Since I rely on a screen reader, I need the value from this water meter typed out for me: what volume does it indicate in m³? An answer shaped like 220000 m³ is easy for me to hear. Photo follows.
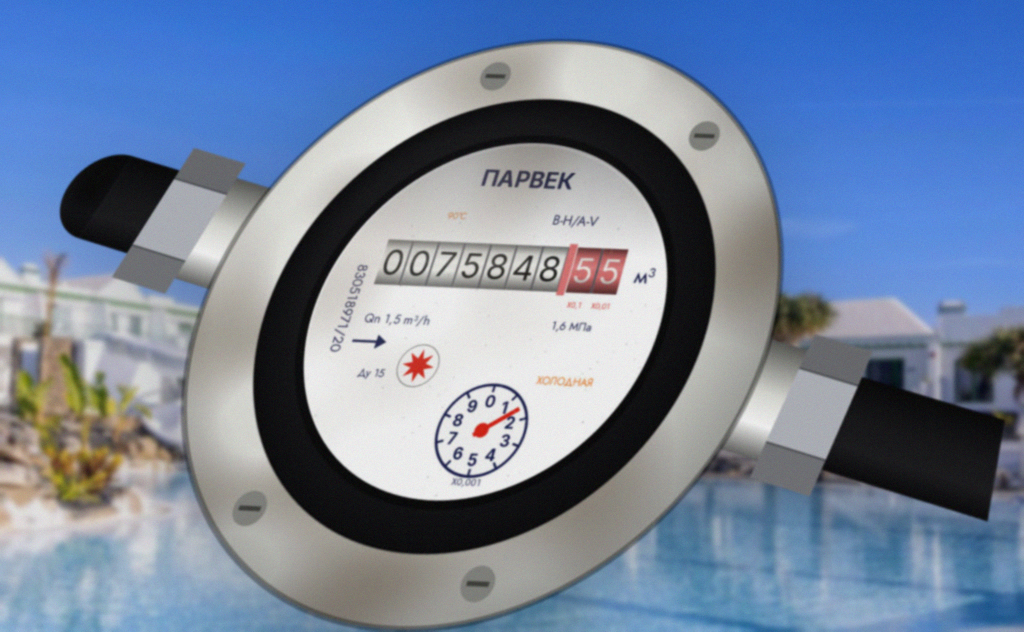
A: 75848.551 m³
